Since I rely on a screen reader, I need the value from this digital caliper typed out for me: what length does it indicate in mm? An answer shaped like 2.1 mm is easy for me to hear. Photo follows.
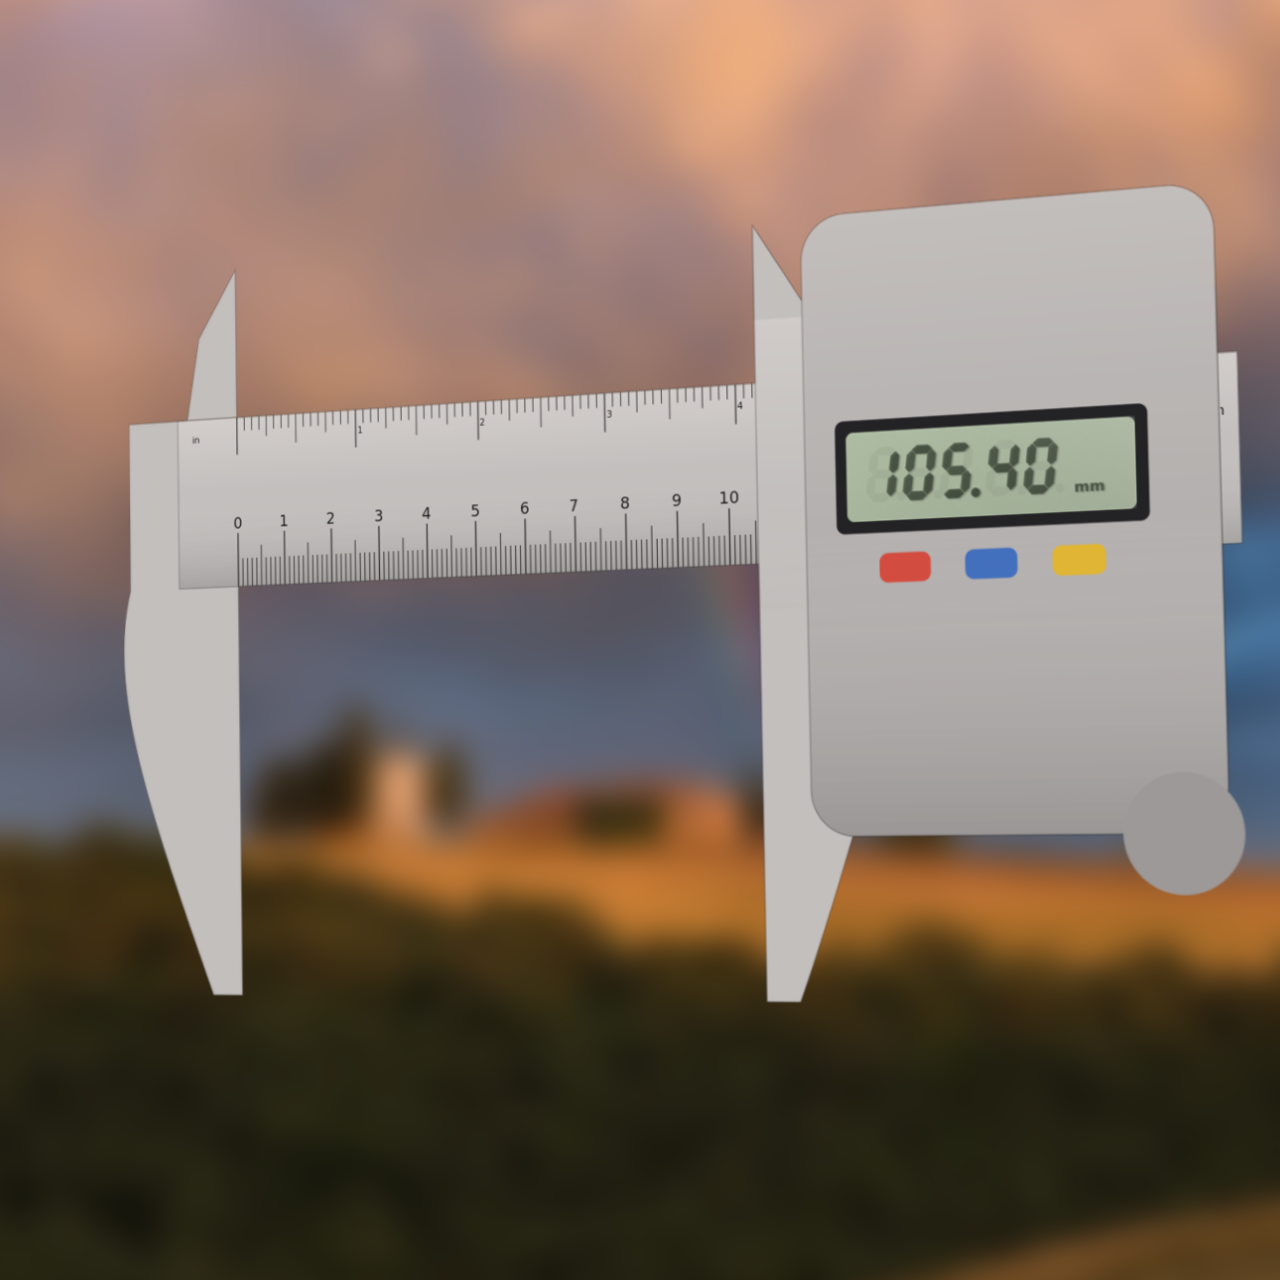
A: 105.40 mm
